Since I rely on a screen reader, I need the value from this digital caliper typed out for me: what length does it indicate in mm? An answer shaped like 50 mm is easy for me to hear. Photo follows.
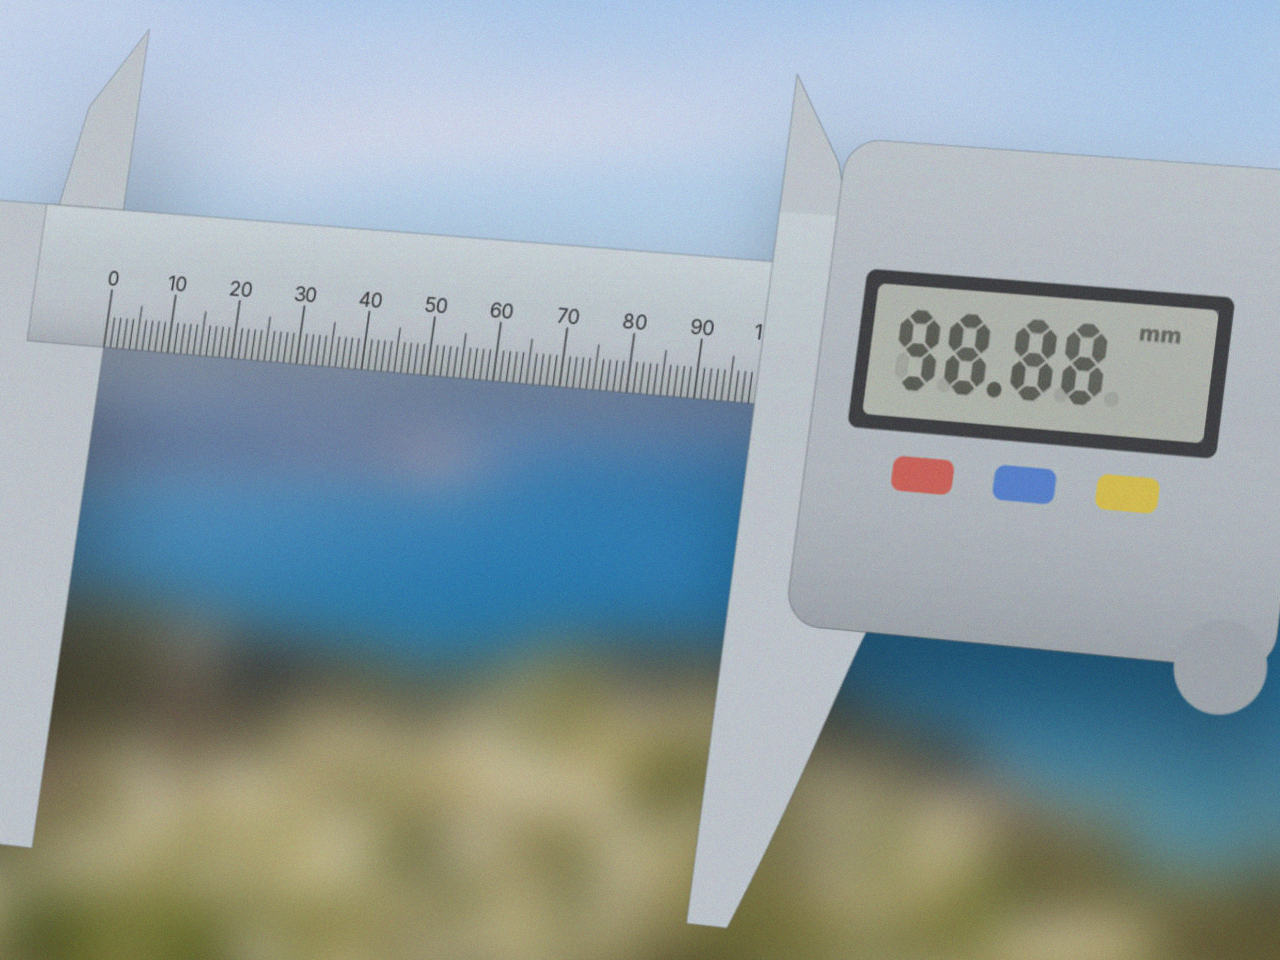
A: 98.88 mm
